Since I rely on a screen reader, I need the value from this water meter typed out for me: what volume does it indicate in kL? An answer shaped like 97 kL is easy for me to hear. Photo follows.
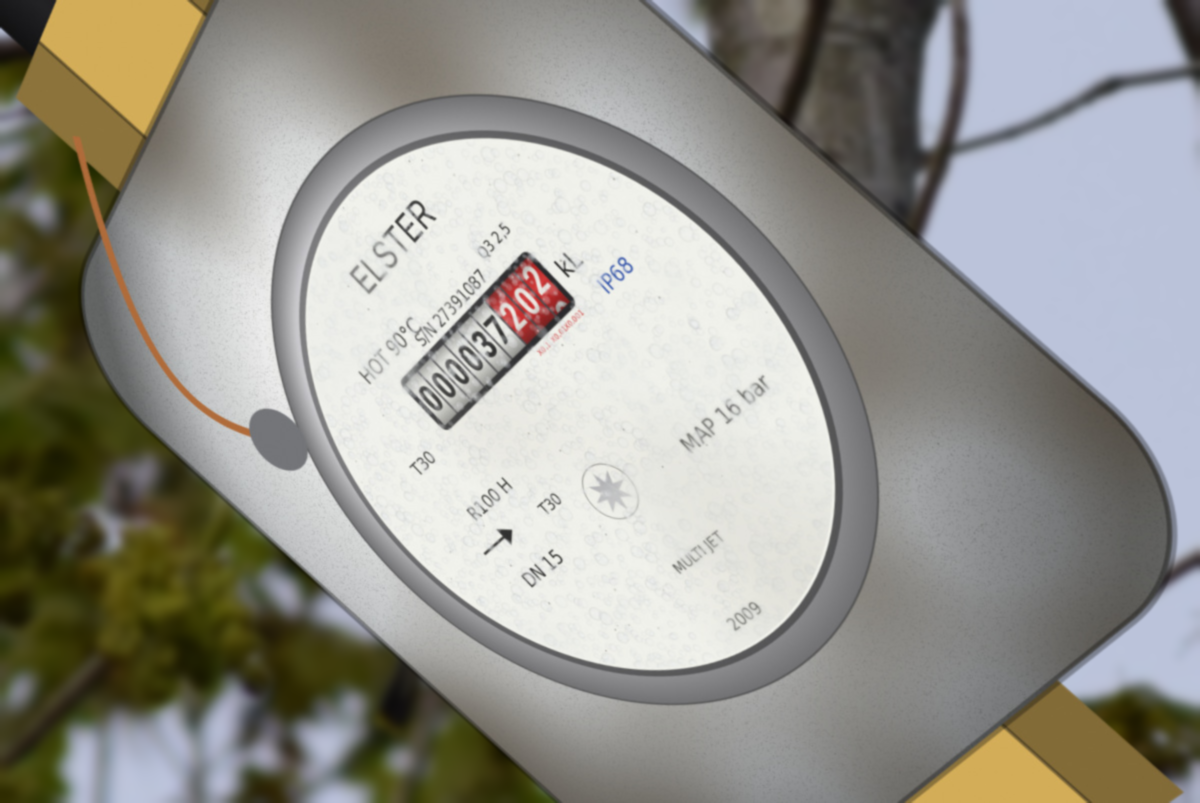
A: 37.202 kL
